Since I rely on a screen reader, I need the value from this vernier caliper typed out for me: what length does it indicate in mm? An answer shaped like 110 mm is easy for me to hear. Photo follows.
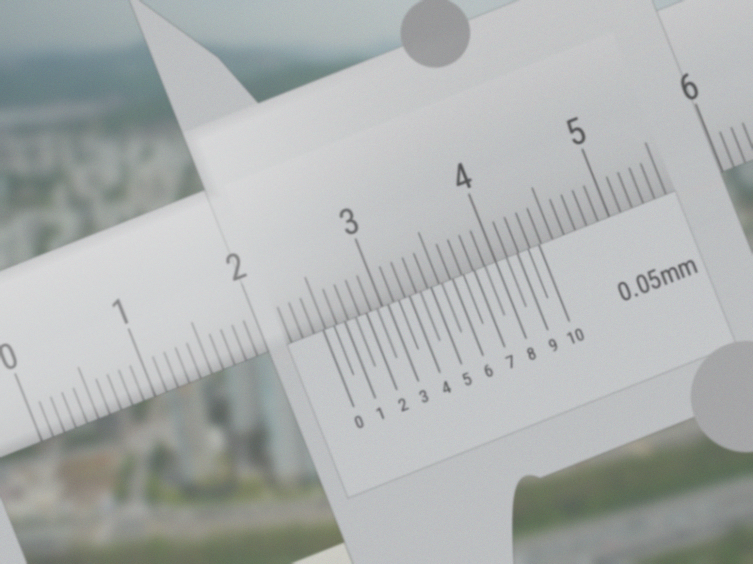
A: 24.8 mm
